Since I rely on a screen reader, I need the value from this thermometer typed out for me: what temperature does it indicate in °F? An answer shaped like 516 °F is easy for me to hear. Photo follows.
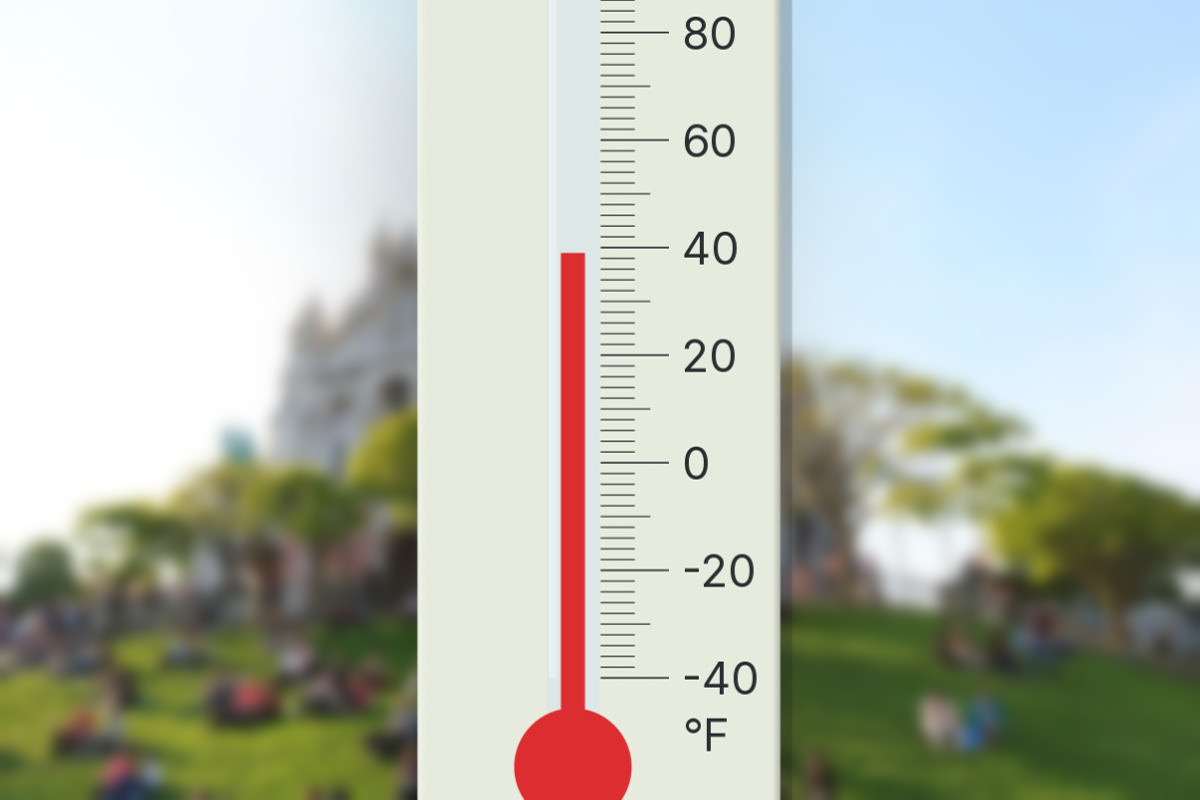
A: 39 °F
